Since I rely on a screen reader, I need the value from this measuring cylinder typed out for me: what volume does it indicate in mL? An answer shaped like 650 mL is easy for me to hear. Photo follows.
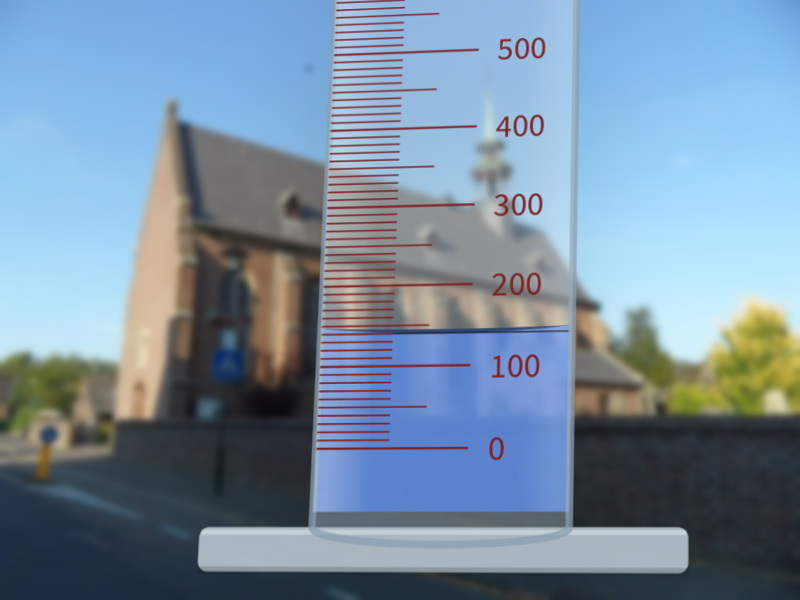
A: 140 mL
